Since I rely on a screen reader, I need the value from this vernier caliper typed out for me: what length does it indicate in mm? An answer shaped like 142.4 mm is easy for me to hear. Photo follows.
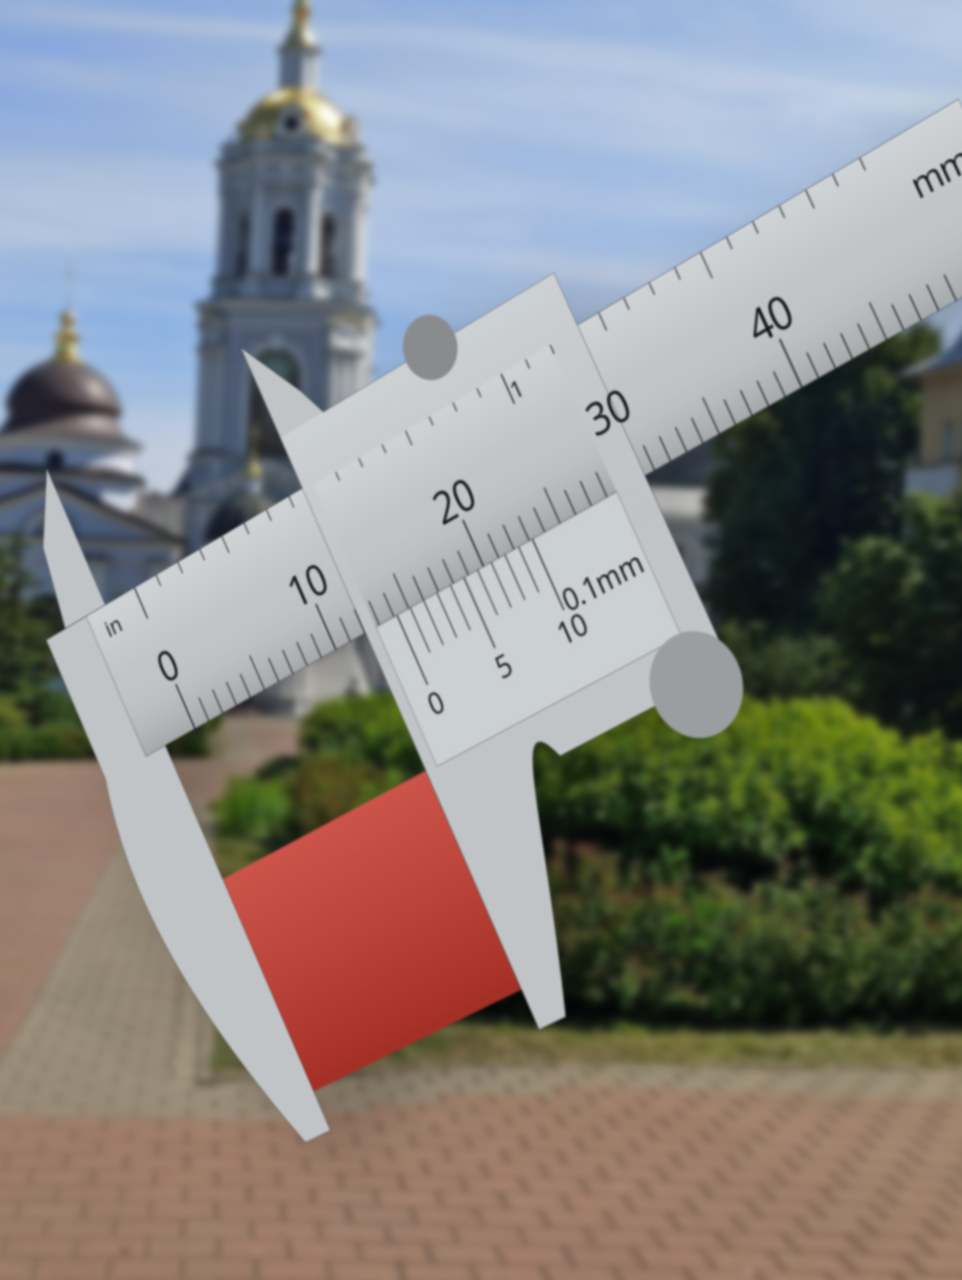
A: 14.2 mm
